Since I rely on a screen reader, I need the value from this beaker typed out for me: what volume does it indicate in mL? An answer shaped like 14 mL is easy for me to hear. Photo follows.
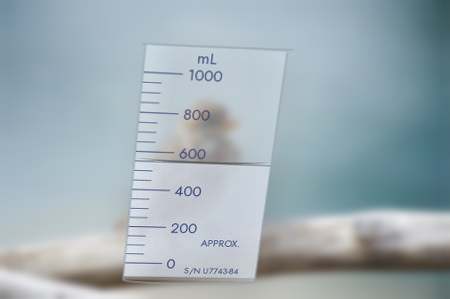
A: 550 mL
